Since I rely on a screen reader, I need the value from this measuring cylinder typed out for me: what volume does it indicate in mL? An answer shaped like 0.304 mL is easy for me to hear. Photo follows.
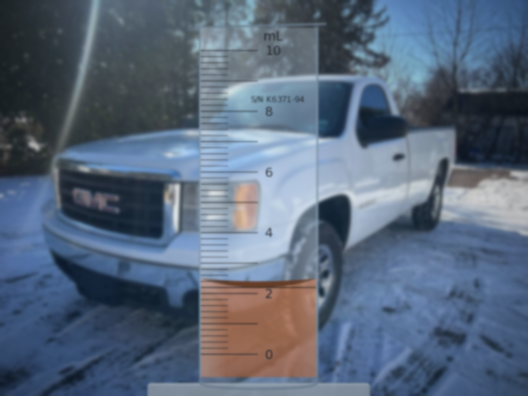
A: 2.2 mL
